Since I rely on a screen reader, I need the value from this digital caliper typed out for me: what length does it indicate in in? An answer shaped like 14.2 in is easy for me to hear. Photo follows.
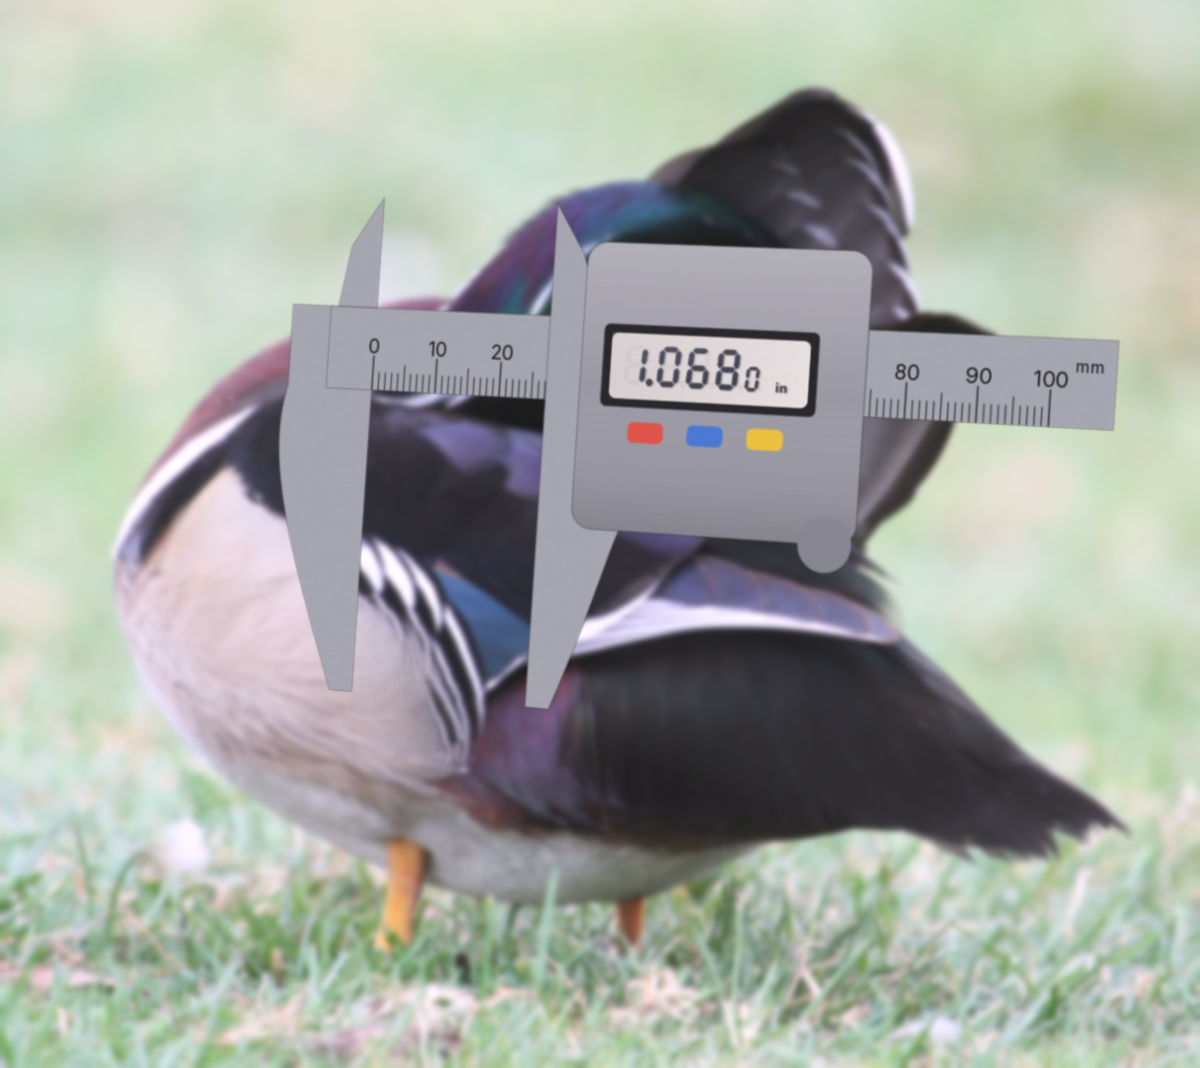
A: 1.0680 in
